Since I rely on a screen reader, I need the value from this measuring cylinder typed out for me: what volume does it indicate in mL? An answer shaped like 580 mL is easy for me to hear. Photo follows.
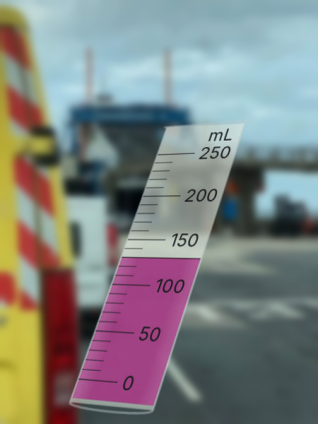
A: 130 mL
